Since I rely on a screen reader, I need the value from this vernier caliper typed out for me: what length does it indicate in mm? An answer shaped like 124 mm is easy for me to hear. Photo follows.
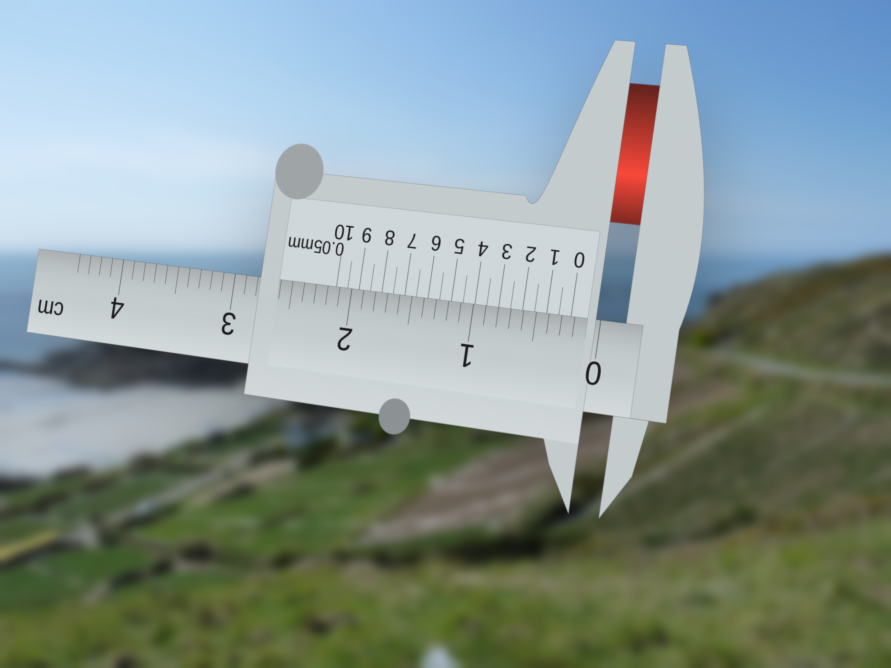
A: 2.3 mm
